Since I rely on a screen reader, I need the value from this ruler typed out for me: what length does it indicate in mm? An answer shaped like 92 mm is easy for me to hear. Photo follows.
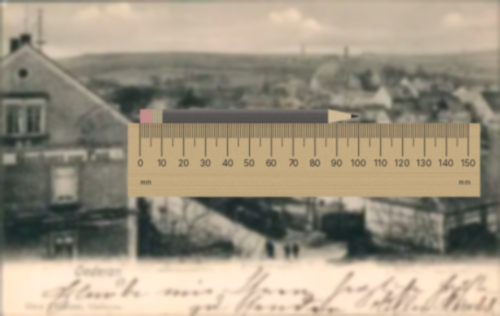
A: 100 mm
